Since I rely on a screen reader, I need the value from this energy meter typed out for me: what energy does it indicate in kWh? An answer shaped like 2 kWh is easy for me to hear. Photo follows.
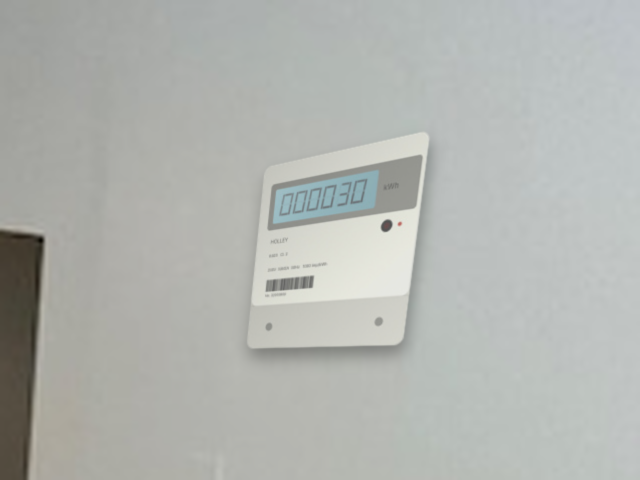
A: 30 kWh
